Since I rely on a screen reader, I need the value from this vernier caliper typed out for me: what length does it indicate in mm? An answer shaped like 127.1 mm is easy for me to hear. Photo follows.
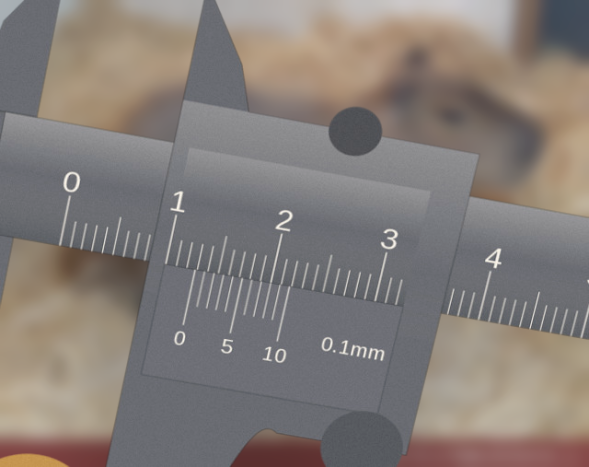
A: 12.8 mm
